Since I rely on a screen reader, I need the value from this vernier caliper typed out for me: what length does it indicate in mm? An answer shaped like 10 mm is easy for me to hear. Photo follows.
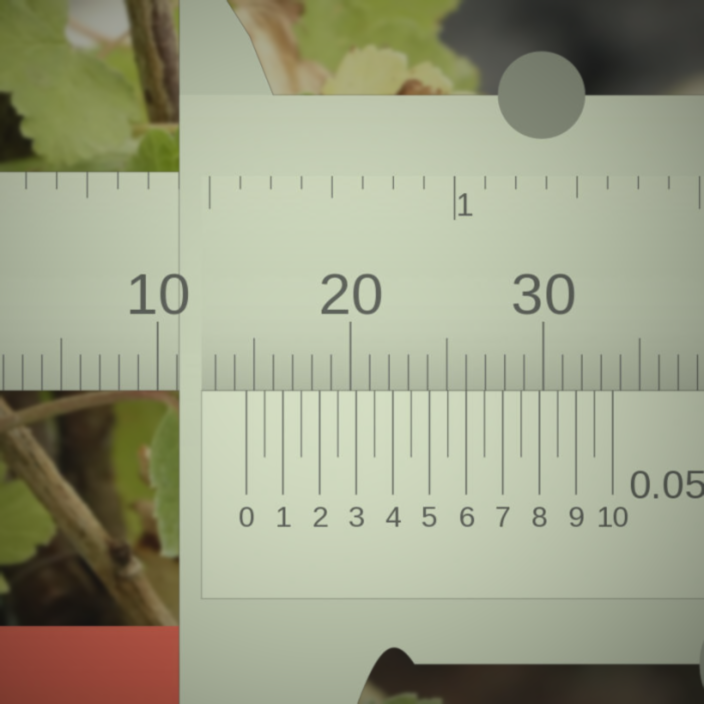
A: 14.6 mm
